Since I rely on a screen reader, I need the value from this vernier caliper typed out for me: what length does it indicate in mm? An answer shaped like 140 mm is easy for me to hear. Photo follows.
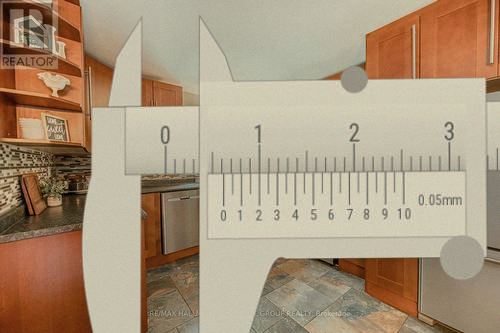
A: 6.2 mm
